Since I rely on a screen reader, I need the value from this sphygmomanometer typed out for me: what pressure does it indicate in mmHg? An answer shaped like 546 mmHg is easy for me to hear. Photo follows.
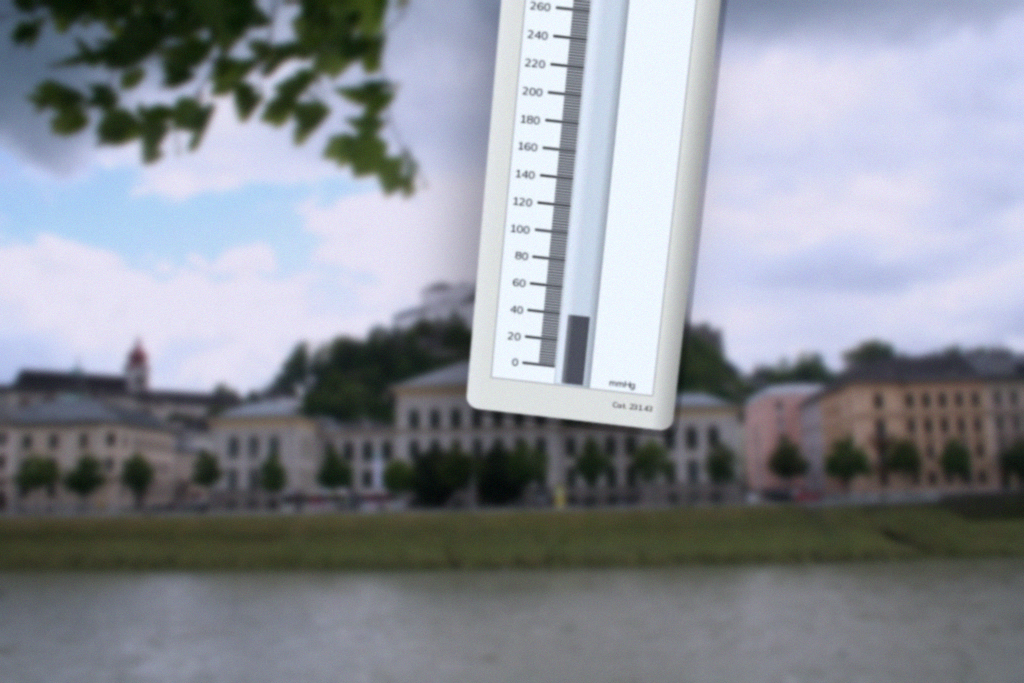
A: 40 mmHg
